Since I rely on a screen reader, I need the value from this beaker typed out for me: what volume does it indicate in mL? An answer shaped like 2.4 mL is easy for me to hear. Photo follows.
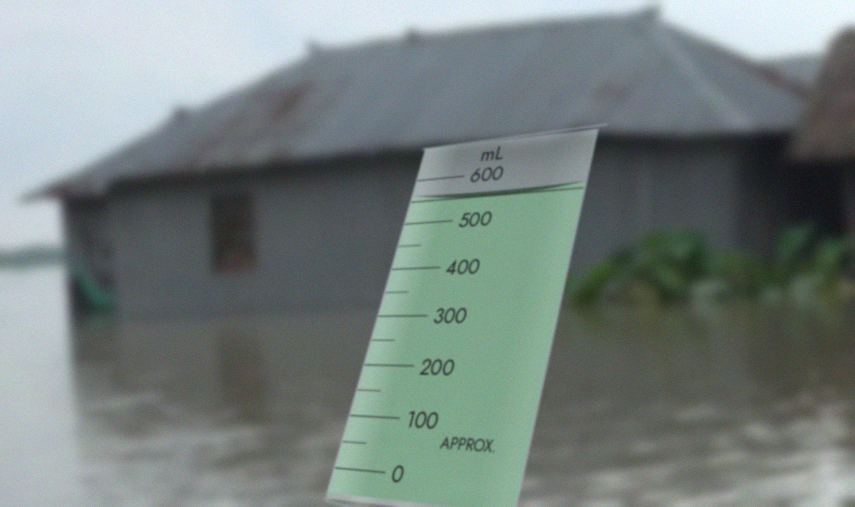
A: 550 mL
